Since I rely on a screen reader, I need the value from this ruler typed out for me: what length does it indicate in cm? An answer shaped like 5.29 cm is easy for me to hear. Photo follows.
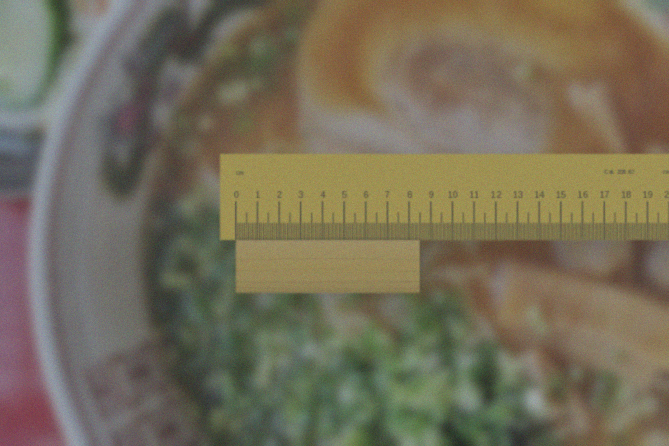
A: 8.5 cm
